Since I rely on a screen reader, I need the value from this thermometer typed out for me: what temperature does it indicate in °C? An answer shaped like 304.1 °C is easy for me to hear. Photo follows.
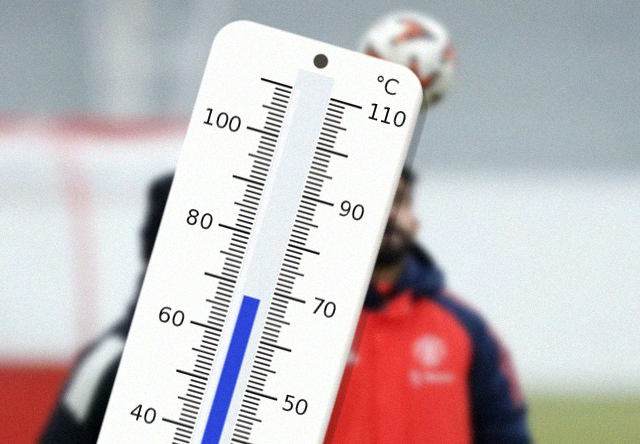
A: 68 °C
